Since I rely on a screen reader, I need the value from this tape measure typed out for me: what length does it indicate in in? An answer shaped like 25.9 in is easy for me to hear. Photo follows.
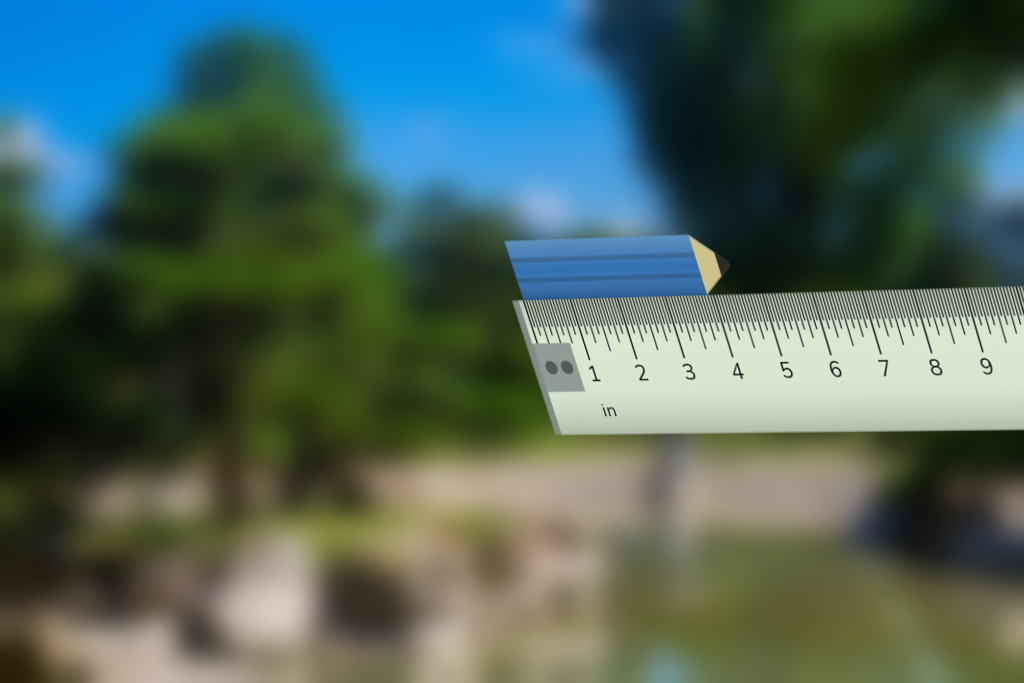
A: 4.5 in
